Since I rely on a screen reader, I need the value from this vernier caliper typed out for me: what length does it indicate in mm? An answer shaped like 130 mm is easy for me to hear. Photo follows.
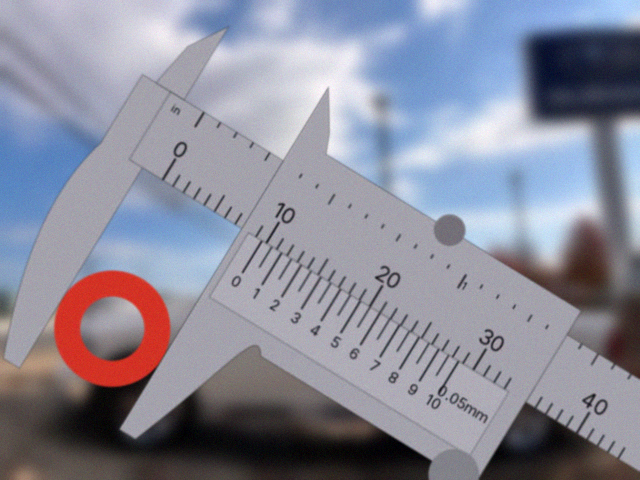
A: 9.6 mm
